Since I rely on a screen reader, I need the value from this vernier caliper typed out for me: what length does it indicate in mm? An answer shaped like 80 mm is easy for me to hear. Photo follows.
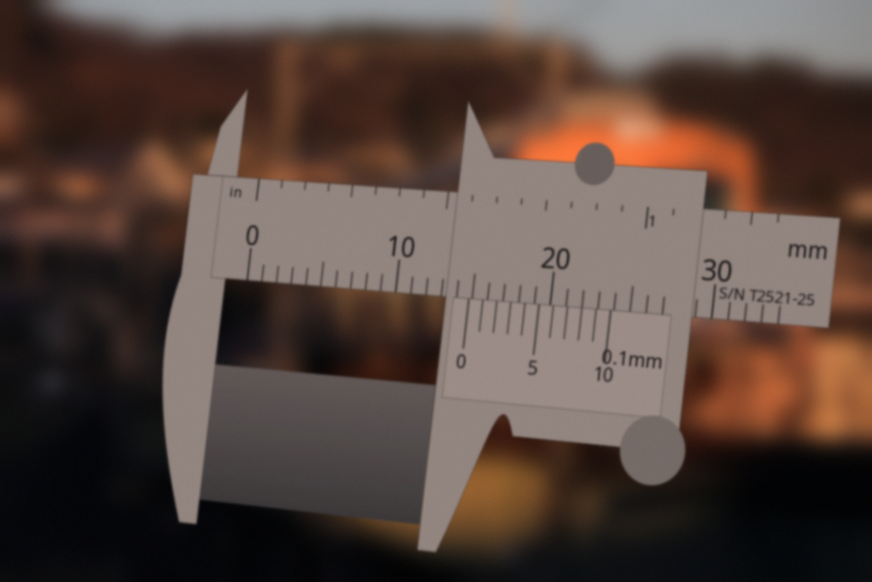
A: 14.8 mm
